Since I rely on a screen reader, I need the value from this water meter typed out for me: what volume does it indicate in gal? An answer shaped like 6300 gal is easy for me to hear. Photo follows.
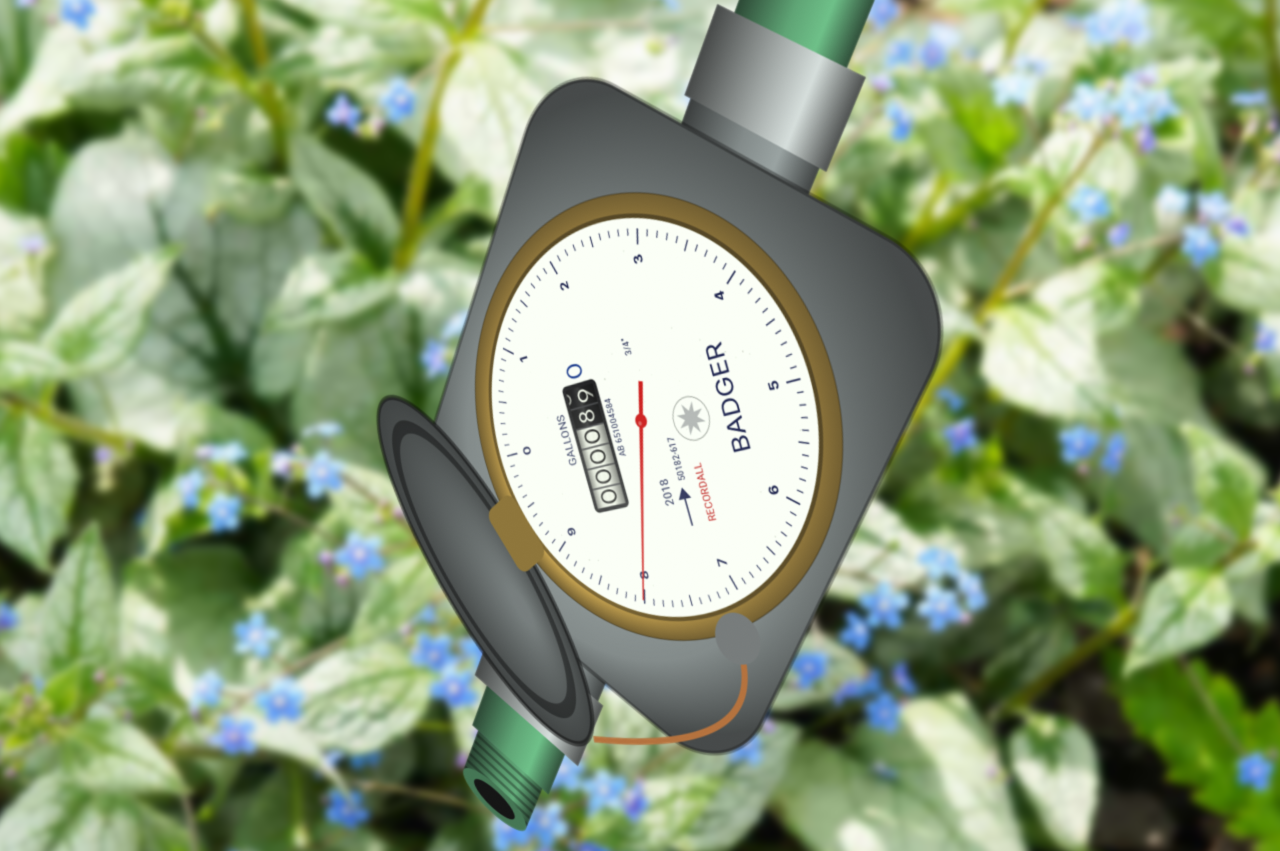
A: 888.0 gal
